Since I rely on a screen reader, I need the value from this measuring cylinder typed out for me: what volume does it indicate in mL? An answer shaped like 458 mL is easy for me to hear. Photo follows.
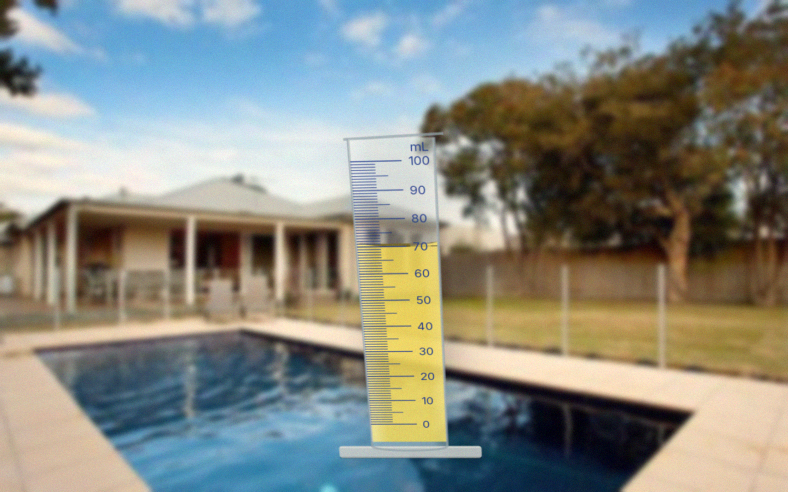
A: 70 mL
